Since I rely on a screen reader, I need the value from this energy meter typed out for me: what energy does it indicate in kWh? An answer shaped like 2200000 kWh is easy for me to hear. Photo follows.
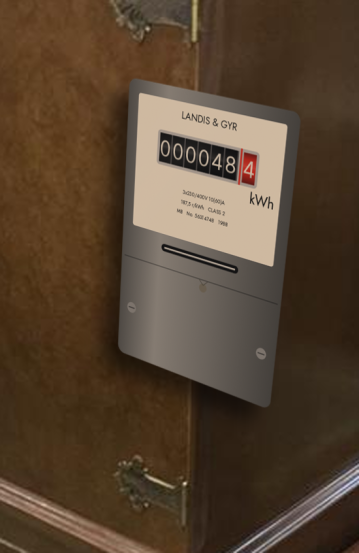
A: 48.4 kWh
